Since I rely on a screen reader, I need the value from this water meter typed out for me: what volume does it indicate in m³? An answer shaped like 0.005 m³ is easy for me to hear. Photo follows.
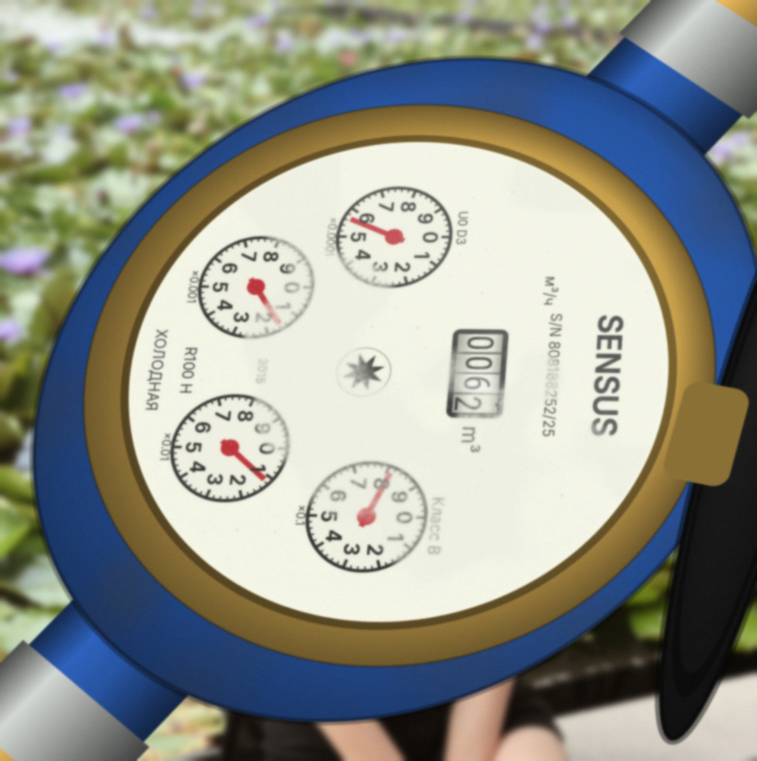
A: 61.8115 m³
